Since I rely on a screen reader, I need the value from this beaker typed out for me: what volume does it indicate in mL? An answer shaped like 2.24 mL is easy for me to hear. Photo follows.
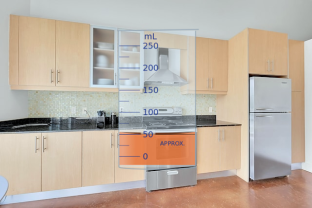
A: 50 mL
